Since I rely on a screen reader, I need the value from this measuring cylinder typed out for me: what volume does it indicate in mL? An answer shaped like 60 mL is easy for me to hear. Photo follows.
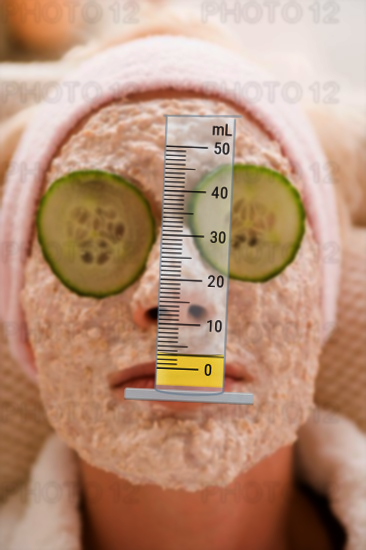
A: 3 mL
